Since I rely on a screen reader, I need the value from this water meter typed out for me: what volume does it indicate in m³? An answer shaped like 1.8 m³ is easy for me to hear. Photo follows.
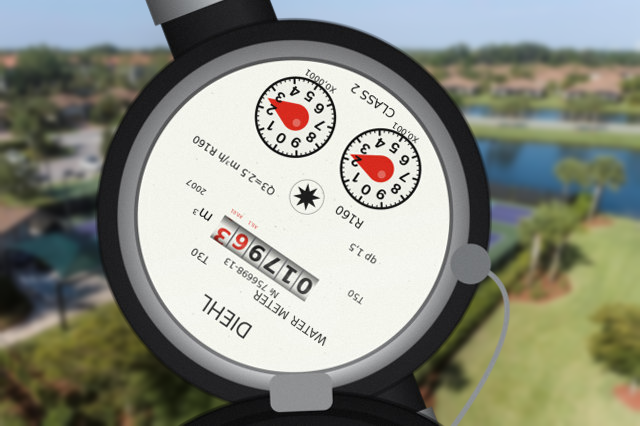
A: 179.6322 m³
